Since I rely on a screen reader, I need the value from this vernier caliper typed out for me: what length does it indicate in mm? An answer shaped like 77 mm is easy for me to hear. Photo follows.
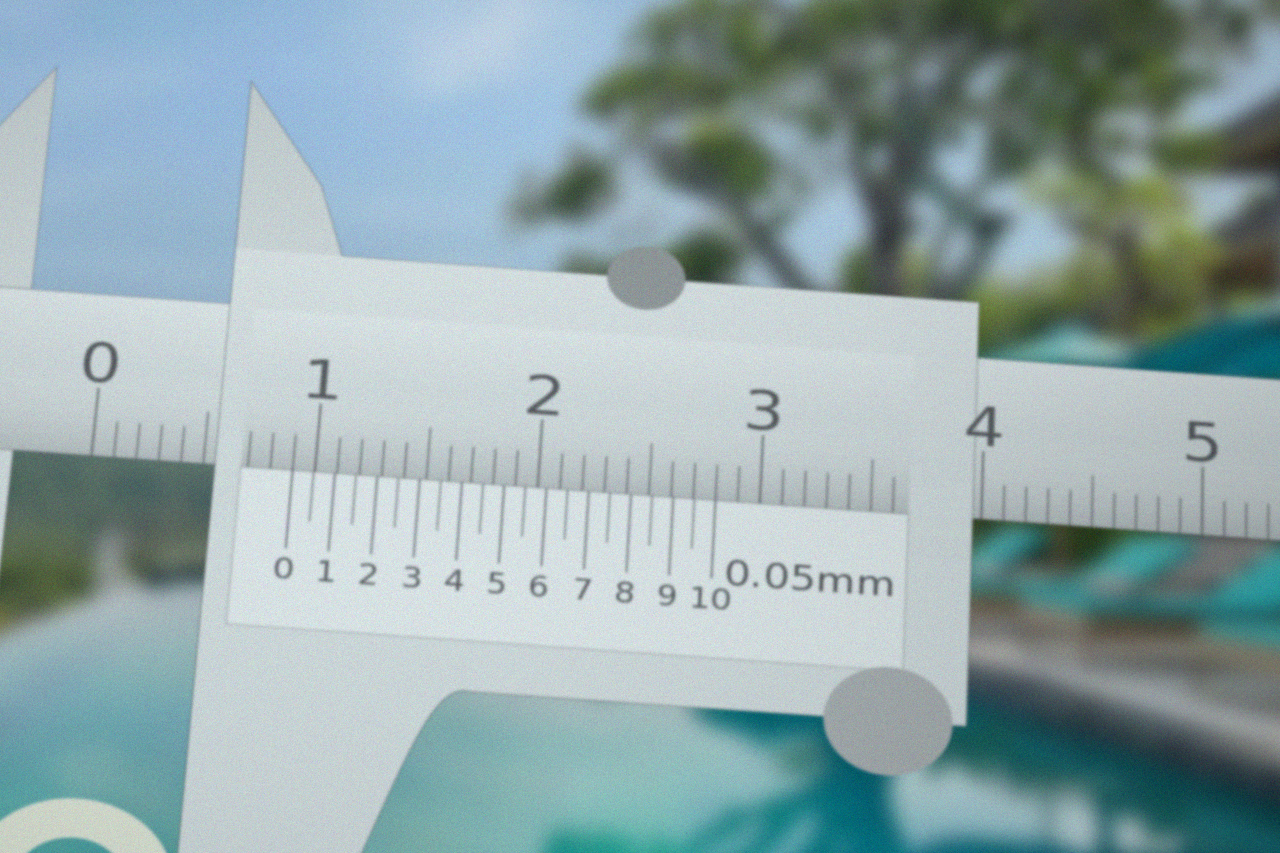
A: 9.0 mm
